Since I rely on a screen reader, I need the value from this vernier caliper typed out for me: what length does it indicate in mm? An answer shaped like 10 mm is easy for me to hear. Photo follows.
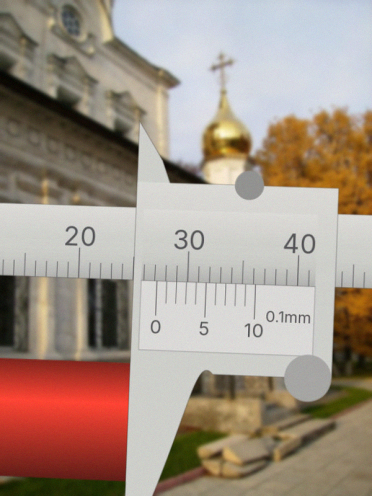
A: 27.2 mm
